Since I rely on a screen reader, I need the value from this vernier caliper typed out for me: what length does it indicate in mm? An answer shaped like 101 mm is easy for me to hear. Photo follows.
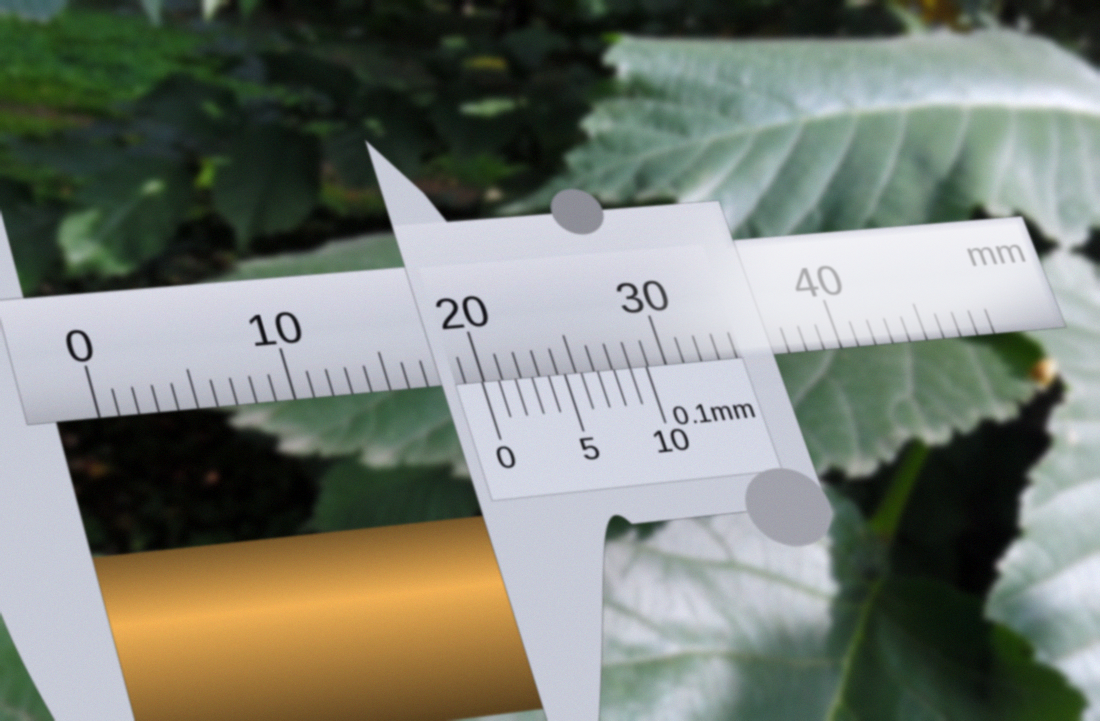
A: 19.9 mm
